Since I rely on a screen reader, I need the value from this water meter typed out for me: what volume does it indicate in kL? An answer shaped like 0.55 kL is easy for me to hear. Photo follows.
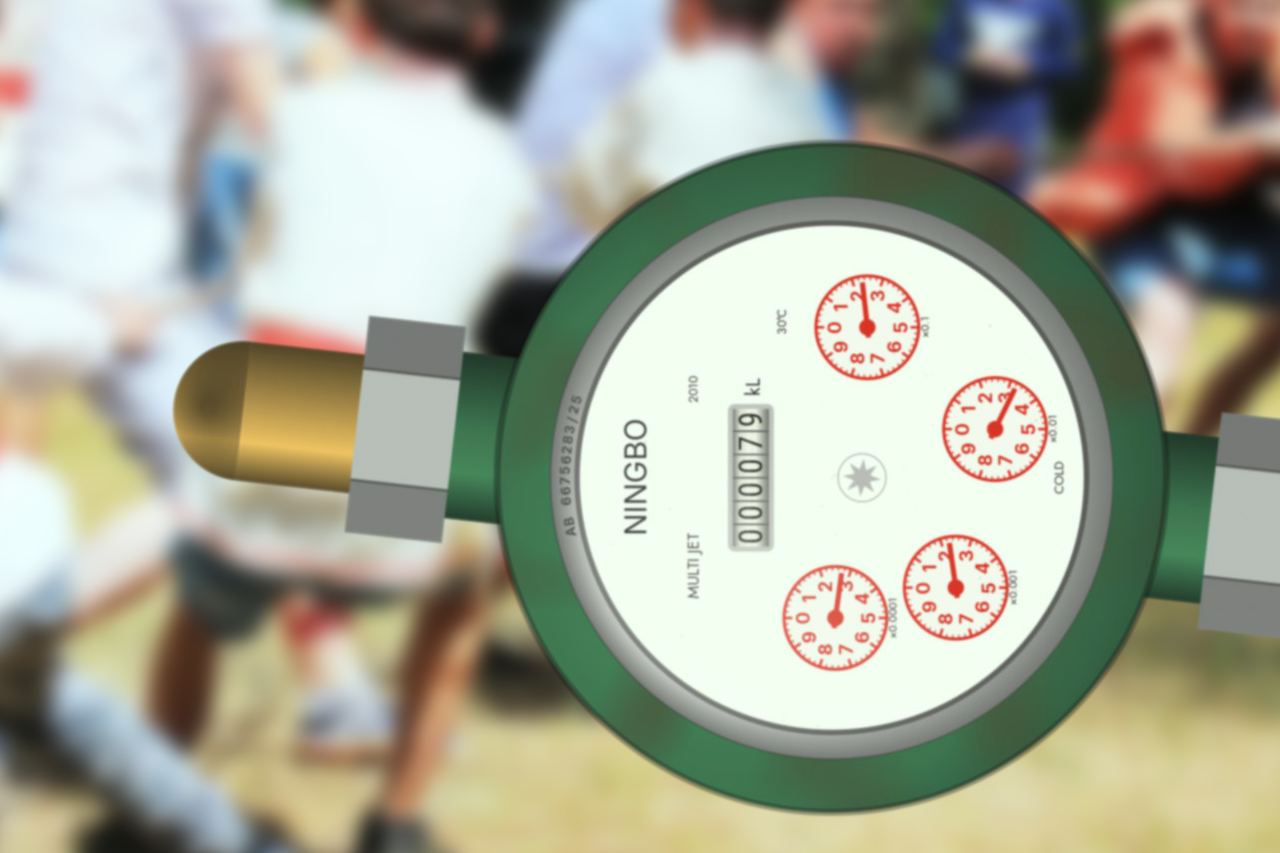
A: 79.2322 kL
